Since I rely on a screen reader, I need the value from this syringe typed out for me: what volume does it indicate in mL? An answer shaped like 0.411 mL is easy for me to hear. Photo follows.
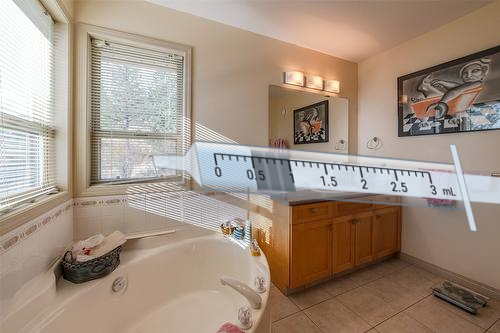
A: 0.5 mL
